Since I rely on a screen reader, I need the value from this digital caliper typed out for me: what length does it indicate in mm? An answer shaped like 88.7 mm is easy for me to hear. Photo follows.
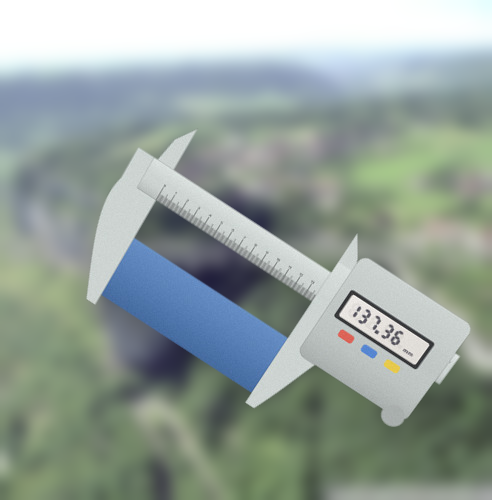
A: 137.36 mm
